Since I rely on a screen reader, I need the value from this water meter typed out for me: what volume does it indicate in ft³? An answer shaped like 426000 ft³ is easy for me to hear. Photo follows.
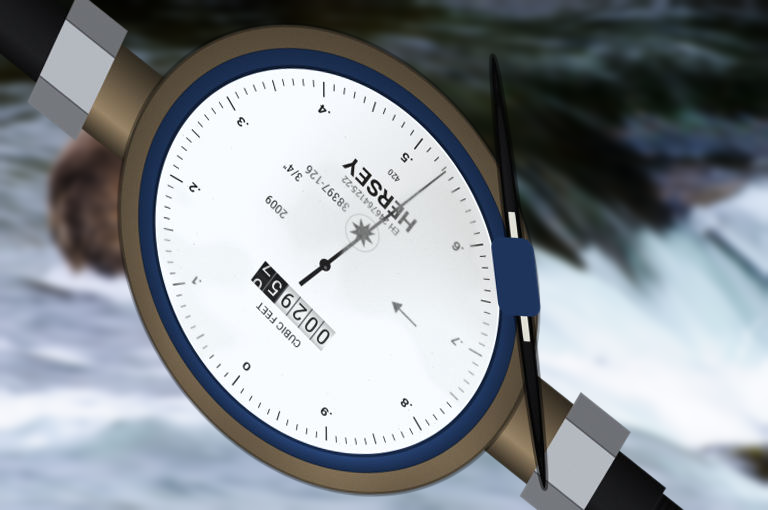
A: 2956.53 ft³
